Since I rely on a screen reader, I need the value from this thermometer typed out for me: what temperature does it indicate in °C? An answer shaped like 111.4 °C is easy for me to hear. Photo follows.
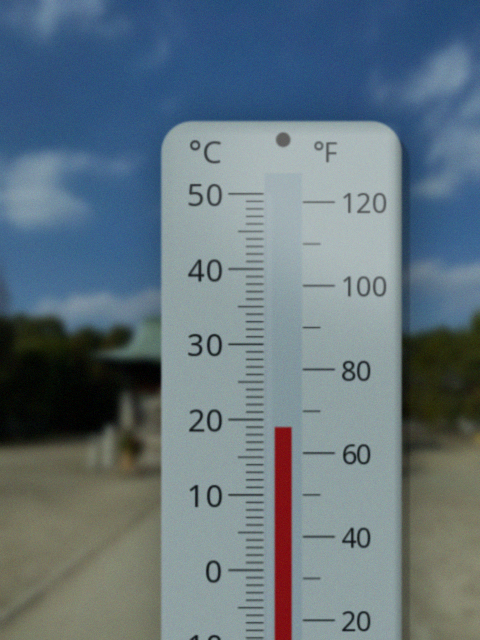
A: 19 °C
